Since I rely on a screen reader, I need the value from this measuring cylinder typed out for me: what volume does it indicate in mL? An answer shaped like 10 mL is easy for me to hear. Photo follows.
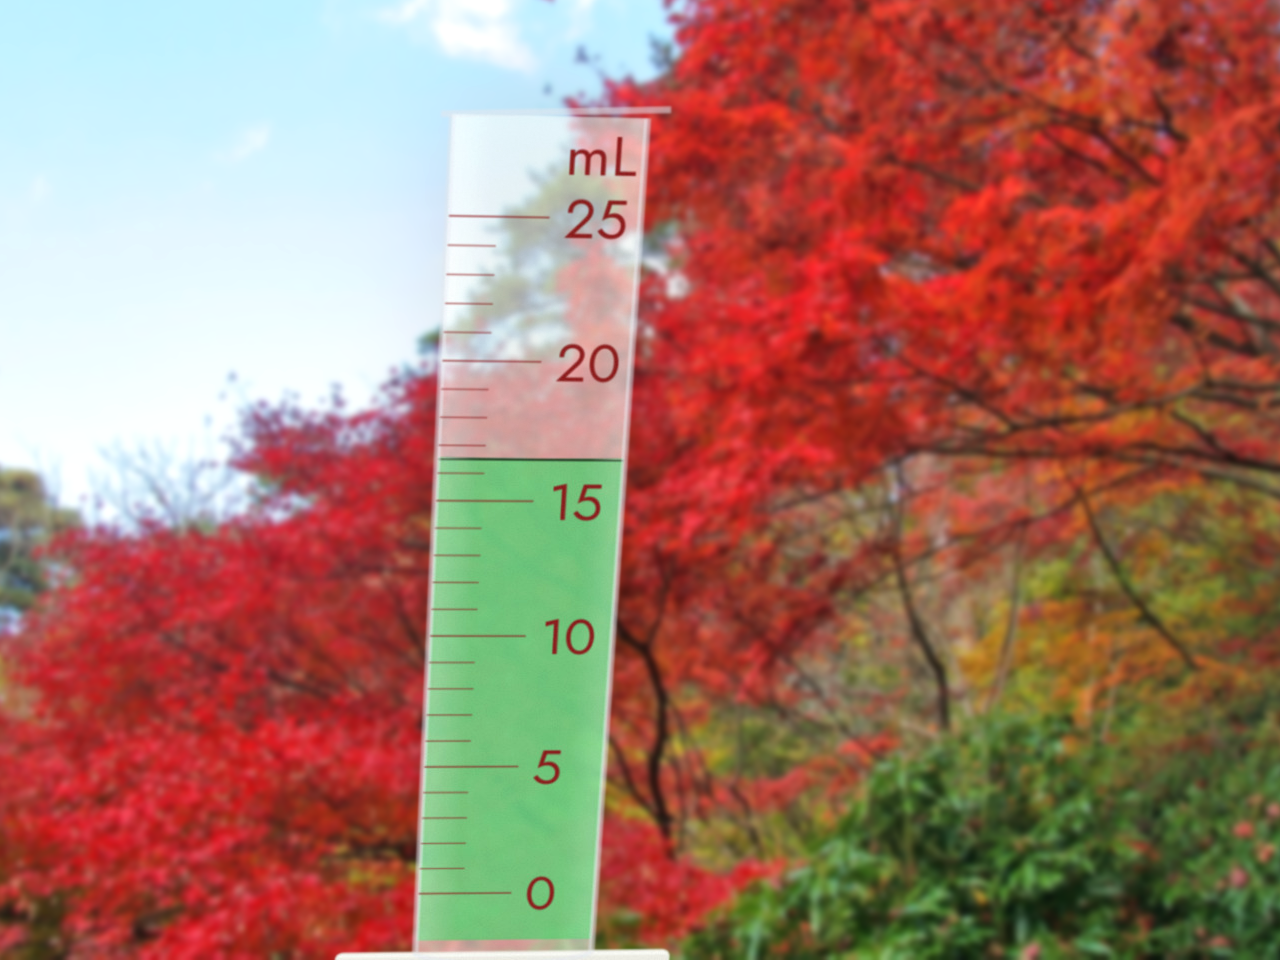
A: 16.5 mL
